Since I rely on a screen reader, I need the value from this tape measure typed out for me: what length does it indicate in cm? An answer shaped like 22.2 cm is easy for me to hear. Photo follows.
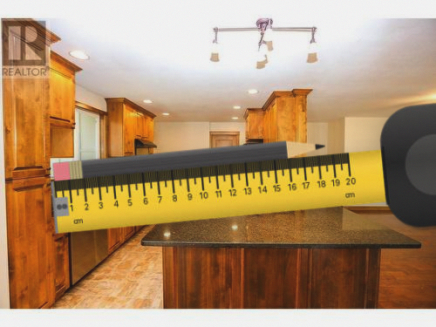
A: 18.5 cm
